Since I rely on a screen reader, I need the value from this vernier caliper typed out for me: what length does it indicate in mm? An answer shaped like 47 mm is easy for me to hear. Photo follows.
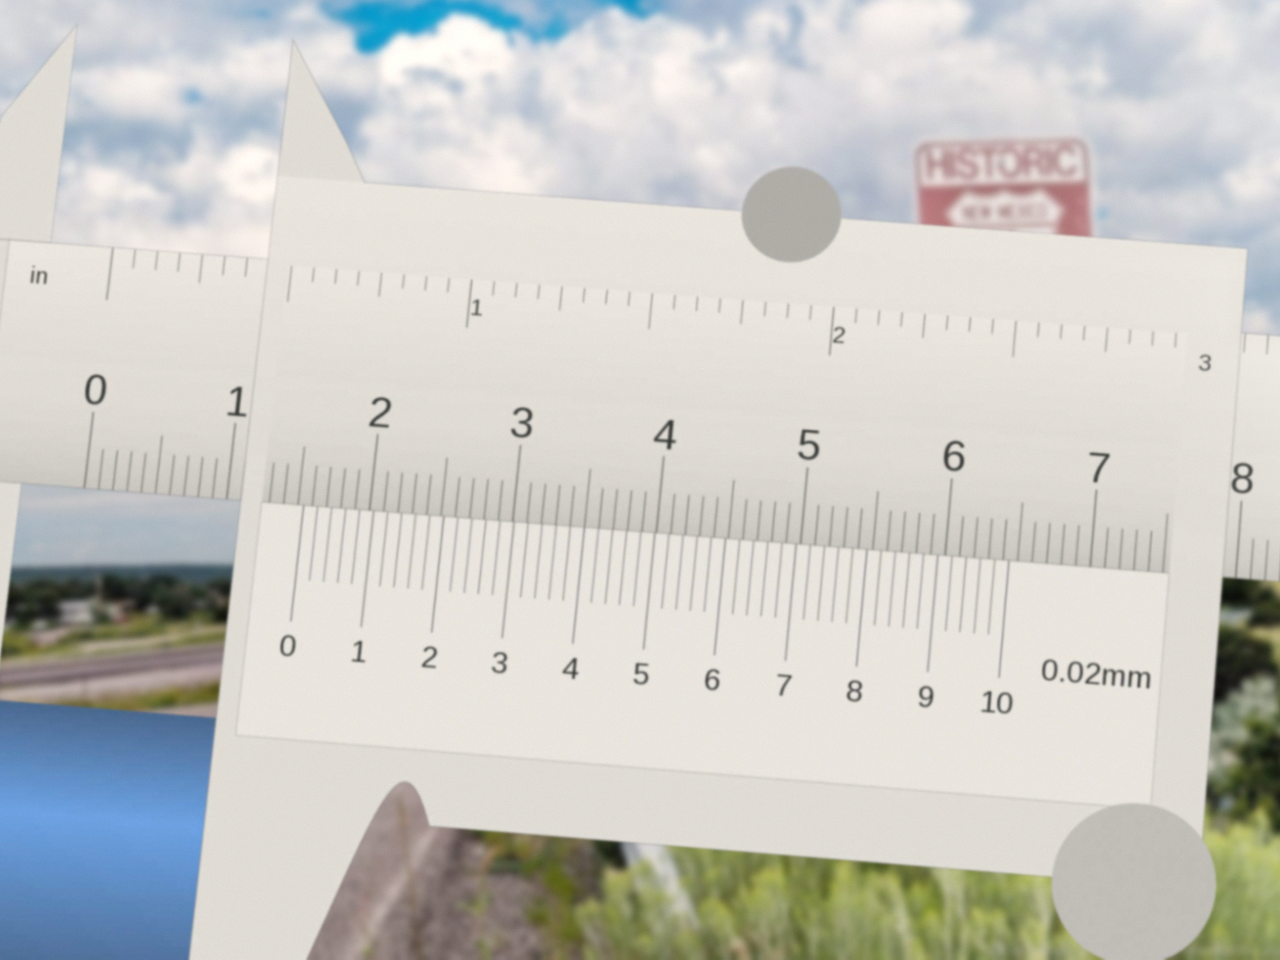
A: 15.4 mm
